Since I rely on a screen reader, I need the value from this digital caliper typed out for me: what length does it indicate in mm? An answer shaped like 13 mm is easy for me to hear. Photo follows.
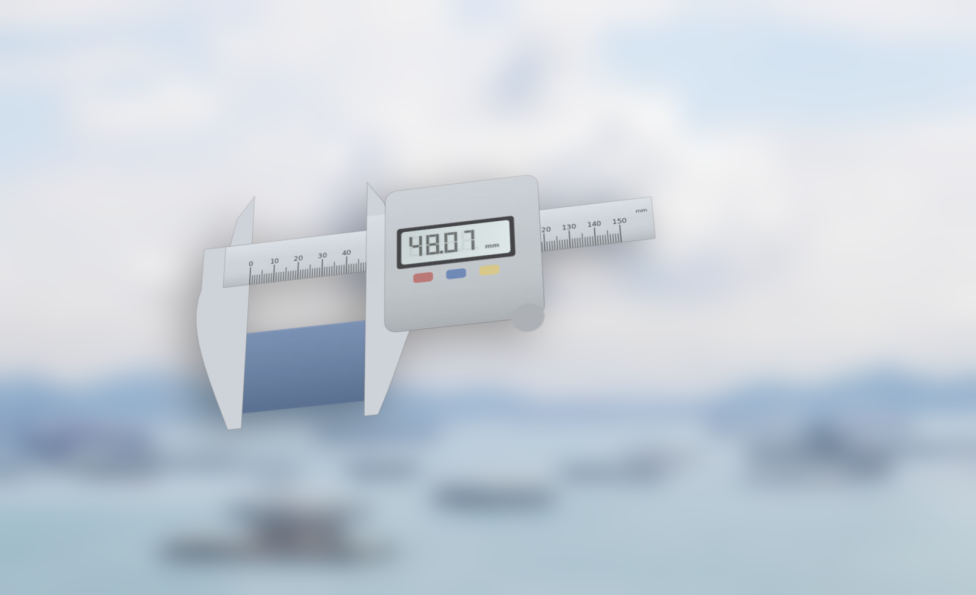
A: 48.07 mm
